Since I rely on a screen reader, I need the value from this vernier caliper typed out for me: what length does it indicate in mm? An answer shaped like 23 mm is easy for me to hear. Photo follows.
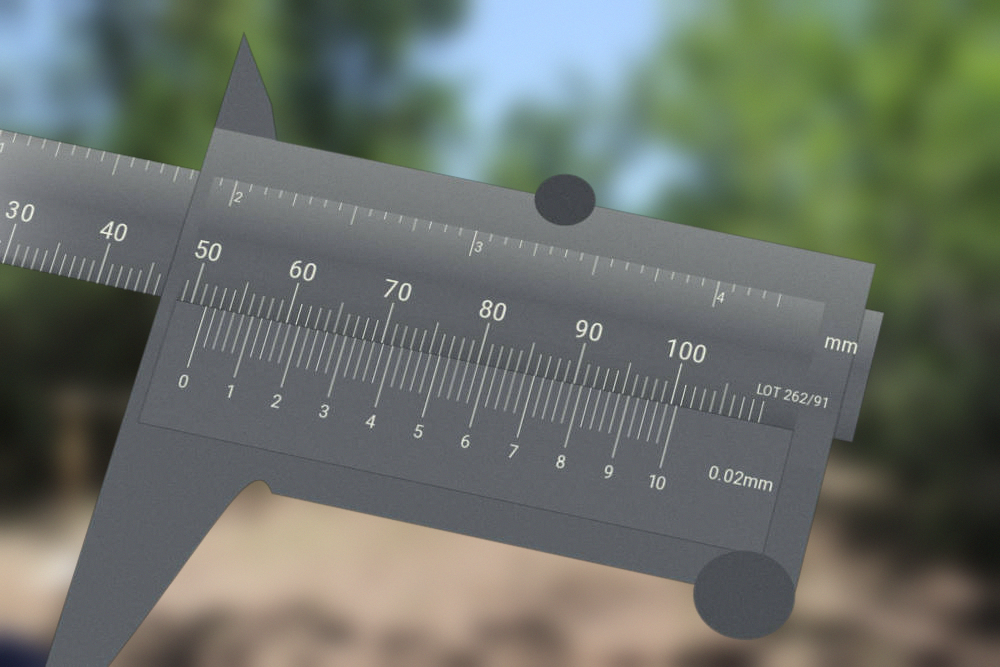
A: 51.6 mm
